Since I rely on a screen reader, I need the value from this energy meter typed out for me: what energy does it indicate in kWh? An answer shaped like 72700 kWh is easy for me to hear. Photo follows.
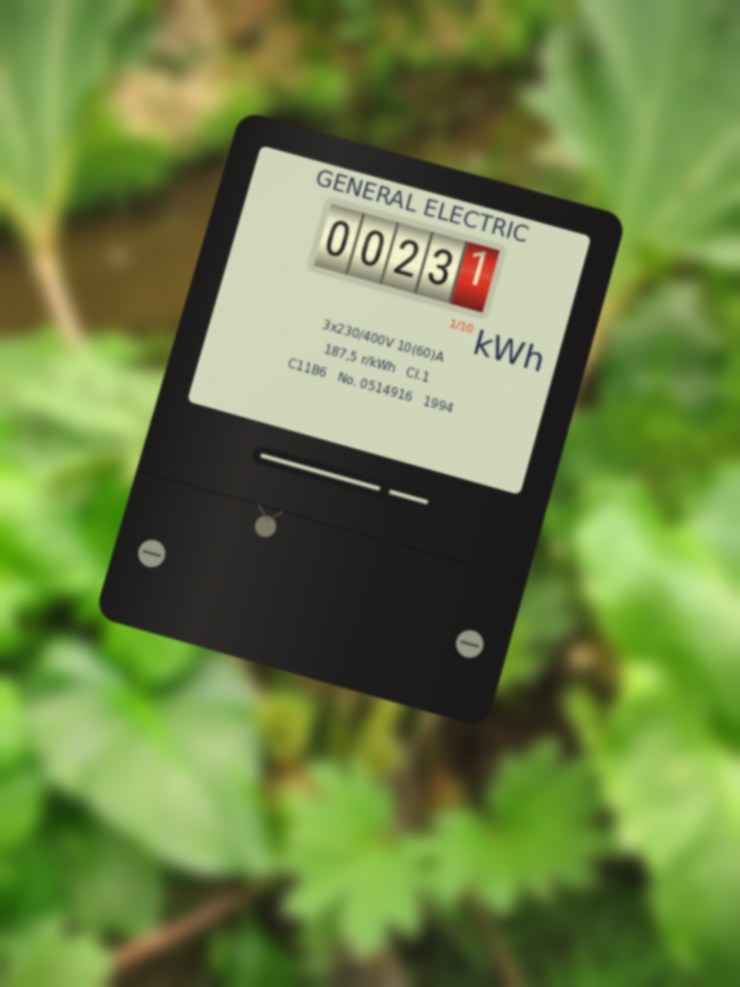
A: 23.1 kWh
